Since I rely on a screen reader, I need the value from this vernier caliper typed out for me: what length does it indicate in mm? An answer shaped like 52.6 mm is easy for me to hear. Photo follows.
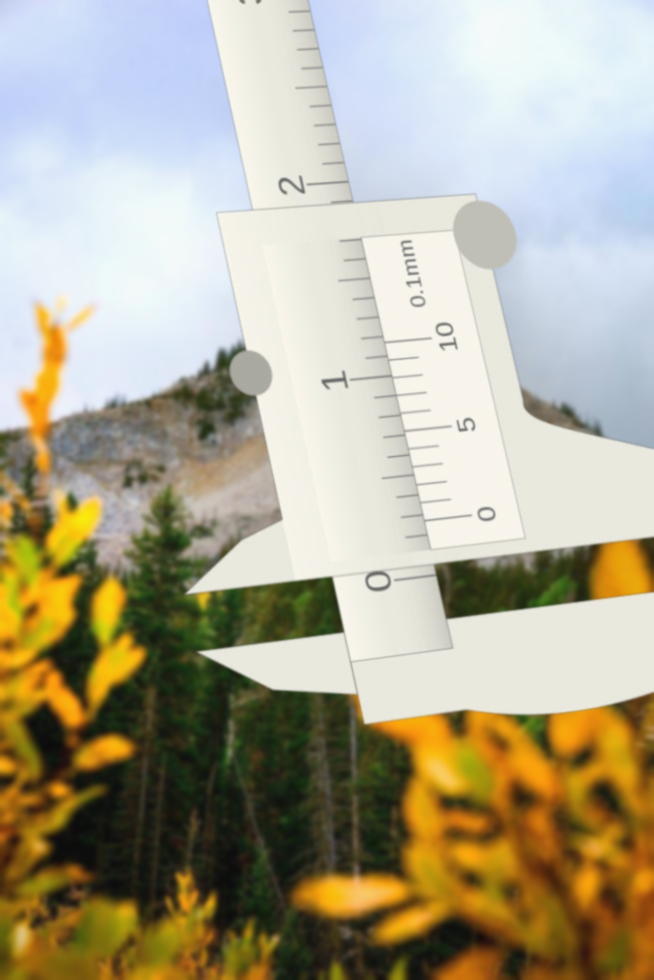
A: 2.7 mm
